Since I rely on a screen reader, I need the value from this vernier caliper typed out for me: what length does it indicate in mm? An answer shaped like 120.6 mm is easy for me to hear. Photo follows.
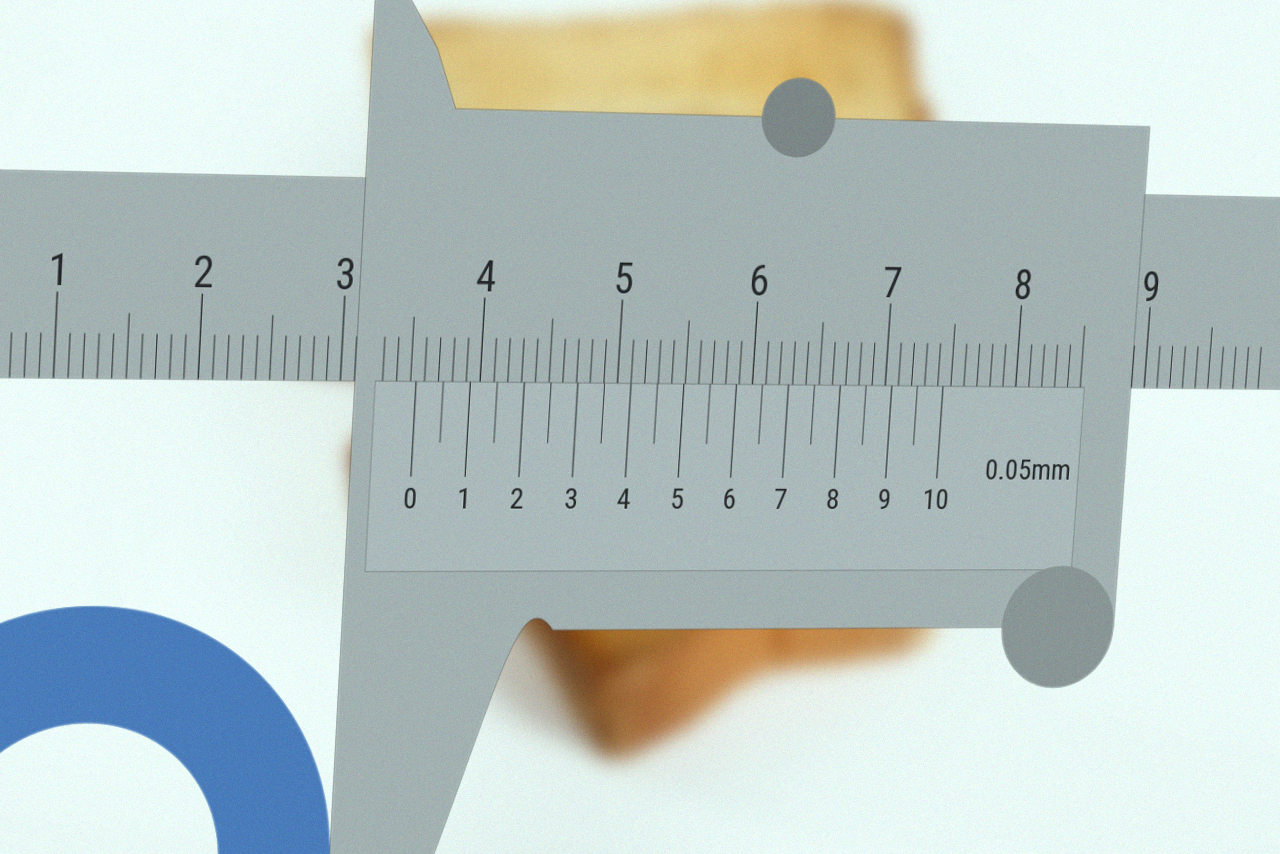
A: 35.4 mm
